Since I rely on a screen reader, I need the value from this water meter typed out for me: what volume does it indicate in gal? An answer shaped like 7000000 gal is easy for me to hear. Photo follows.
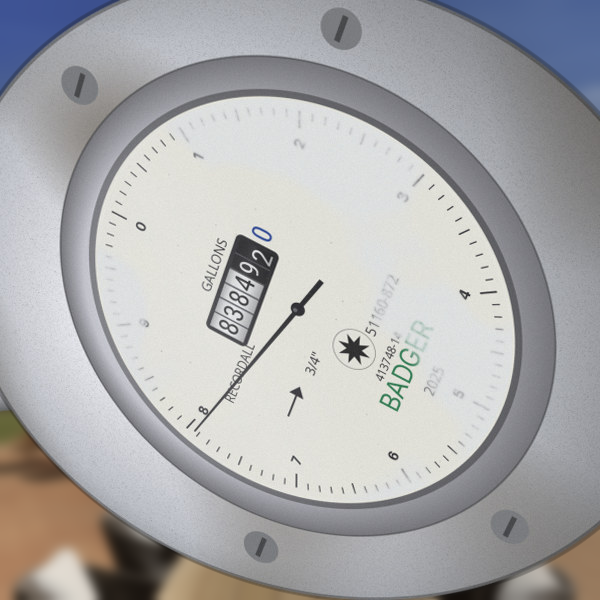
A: 8384917.9 gal
